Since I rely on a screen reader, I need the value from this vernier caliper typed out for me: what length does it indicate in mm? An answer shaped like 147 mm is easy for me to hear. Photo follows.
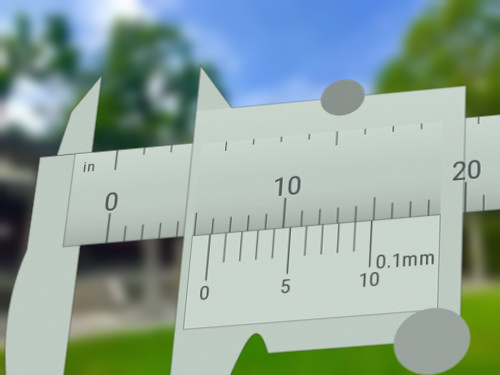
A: 5.9 mm
